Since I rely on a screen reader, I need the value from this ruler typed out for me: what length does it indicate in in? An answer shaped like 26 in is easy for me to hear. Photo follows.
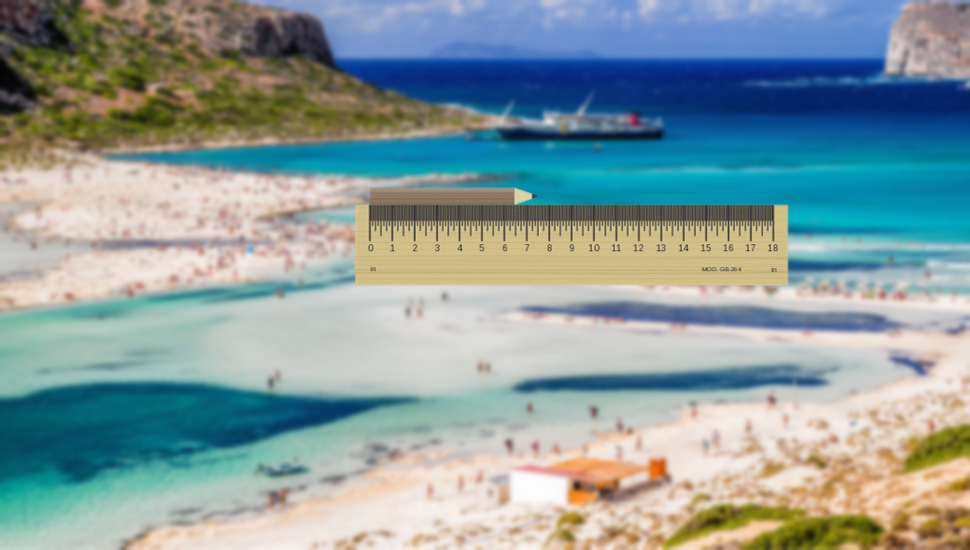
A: 7.5 in
